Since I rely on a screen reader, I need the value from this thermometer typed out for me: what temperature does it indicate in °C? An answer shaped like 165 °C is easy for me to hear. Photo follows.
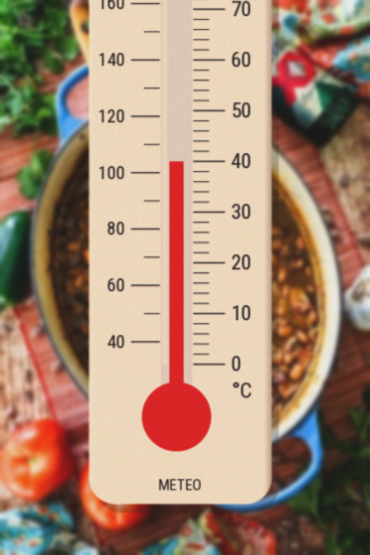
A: 40 °C
